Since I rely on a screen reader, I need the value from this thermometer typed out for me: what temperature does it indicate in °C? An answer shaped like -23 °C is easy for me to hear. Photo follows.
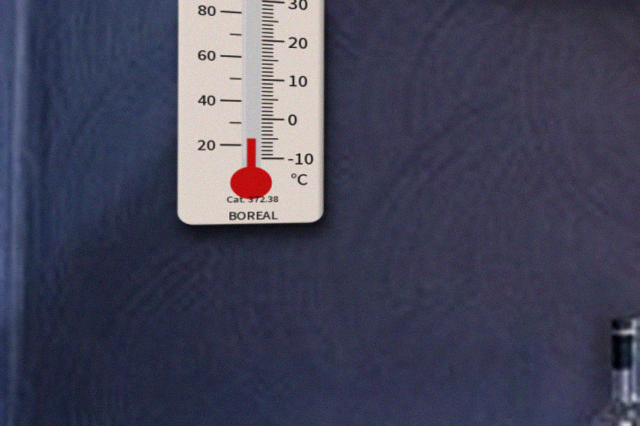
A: -5 °C
